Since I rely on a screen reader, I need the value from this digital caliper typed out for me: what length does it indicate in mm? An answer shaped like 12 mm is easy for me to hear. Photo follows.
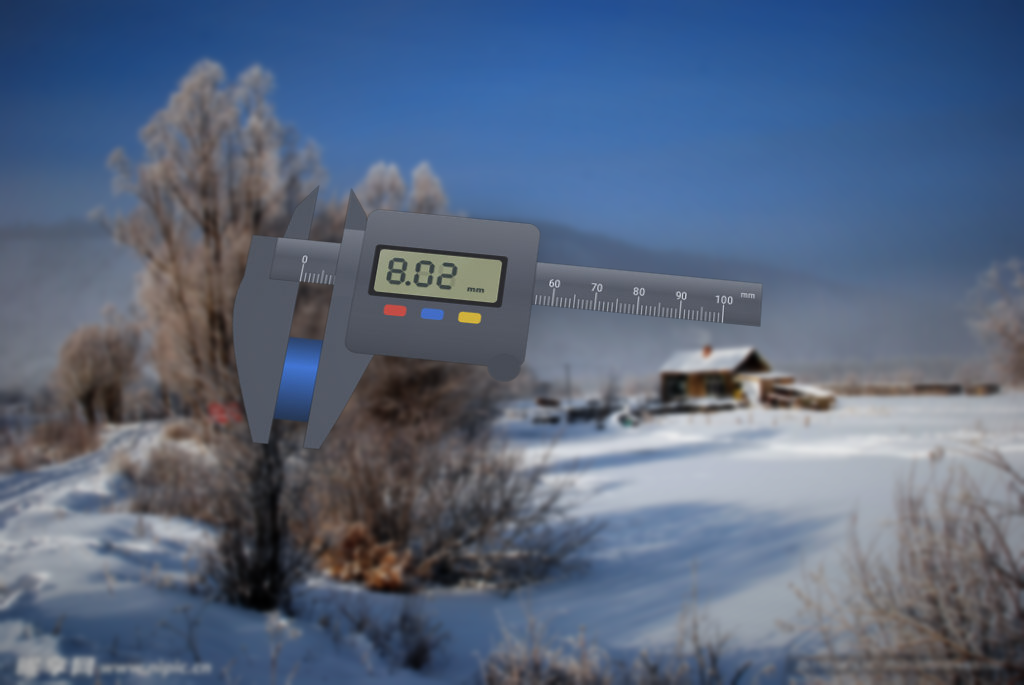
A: 8.02 mm
